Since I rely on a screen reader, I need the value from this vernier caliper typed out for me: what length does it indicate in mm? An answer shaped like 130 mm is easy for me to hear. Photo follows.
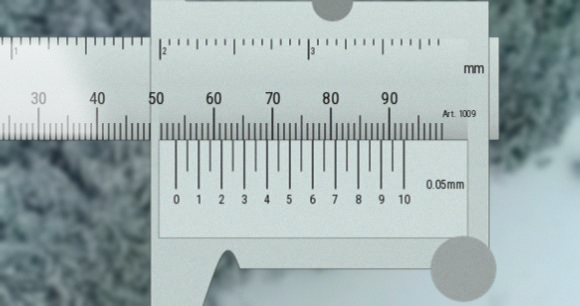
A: 53.5 mm
